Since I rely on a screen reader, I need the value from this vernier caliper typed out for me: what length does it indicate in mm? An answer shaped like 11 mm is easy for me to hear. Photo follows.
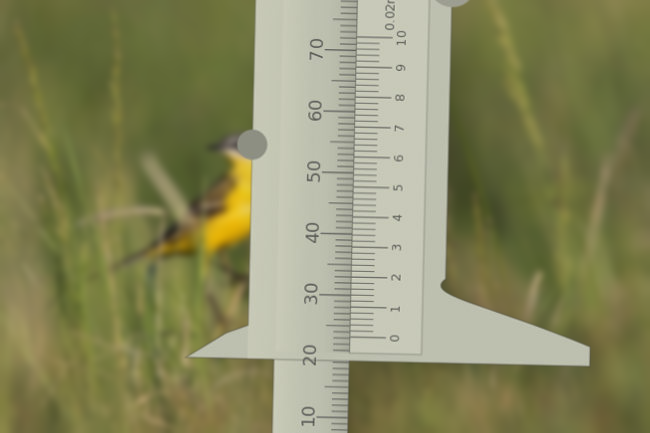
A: 23.2 mm
